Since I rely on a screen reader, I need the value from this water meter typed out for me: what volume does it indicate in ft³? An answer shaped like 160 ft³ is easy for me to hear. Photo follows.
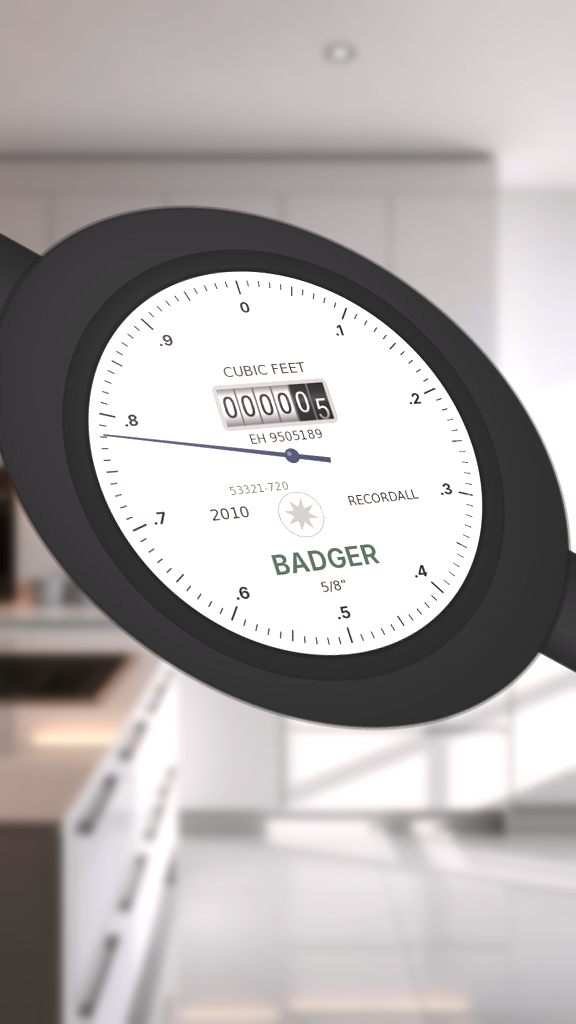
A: 4.78 ft³
